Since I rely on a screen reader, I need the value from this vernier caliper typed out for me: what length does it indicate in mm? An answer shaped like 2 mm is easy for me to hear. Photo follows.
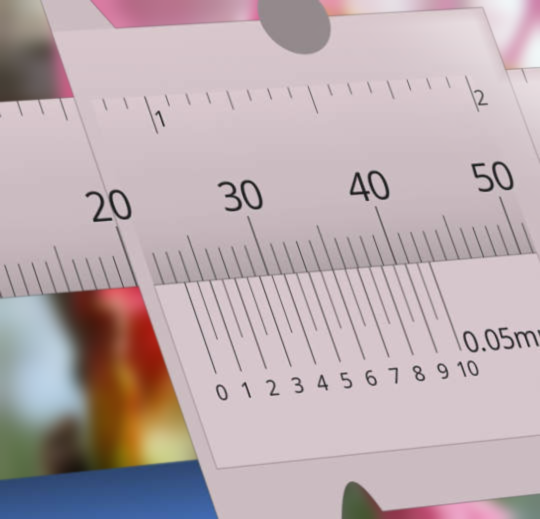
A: 23.6 mm
